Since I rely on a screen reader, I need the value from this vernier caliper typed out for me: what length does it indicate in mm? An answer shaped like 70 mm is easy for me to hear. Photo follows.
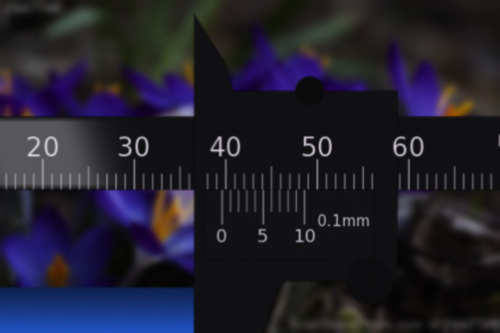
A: 39.6 mm
